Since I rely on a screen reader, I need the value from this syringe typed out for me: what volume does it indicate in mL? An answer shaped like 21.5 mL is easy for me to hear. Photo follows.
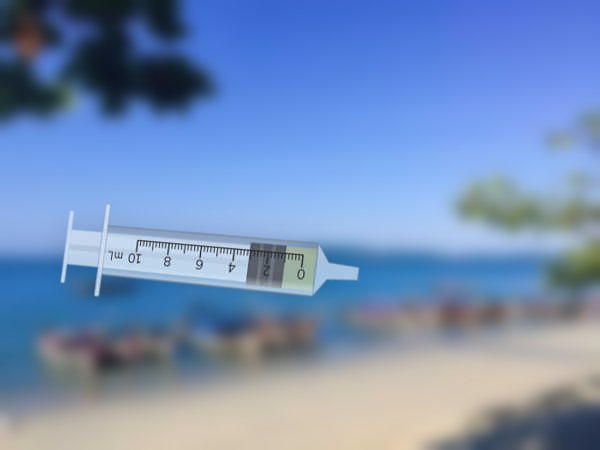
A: 1 mL
